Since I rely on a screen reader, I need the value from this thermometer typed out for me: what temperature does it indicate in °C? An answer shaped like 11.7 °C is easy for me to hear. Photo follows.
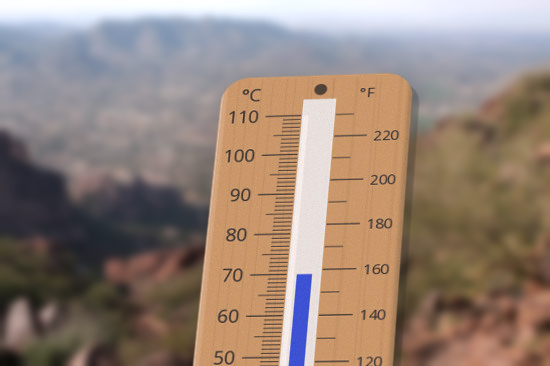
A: 70 °C
